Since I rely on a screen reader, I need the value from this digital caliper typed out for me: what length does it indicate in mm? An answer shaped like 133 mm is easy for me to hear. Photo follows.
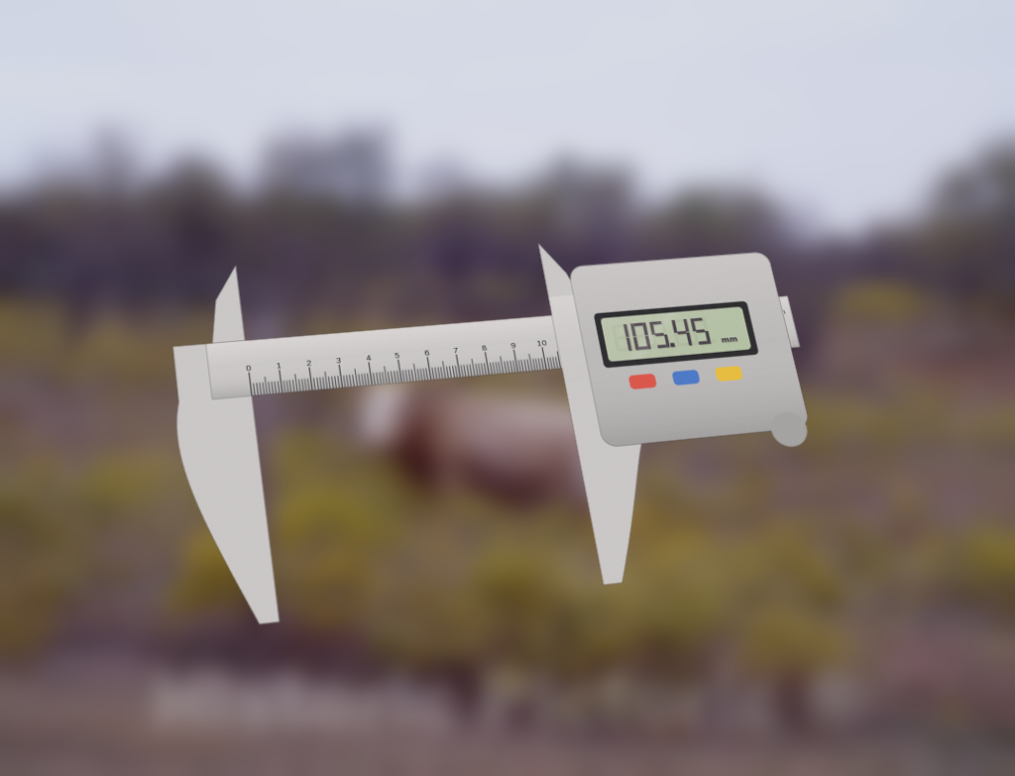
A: 105.45 mm
